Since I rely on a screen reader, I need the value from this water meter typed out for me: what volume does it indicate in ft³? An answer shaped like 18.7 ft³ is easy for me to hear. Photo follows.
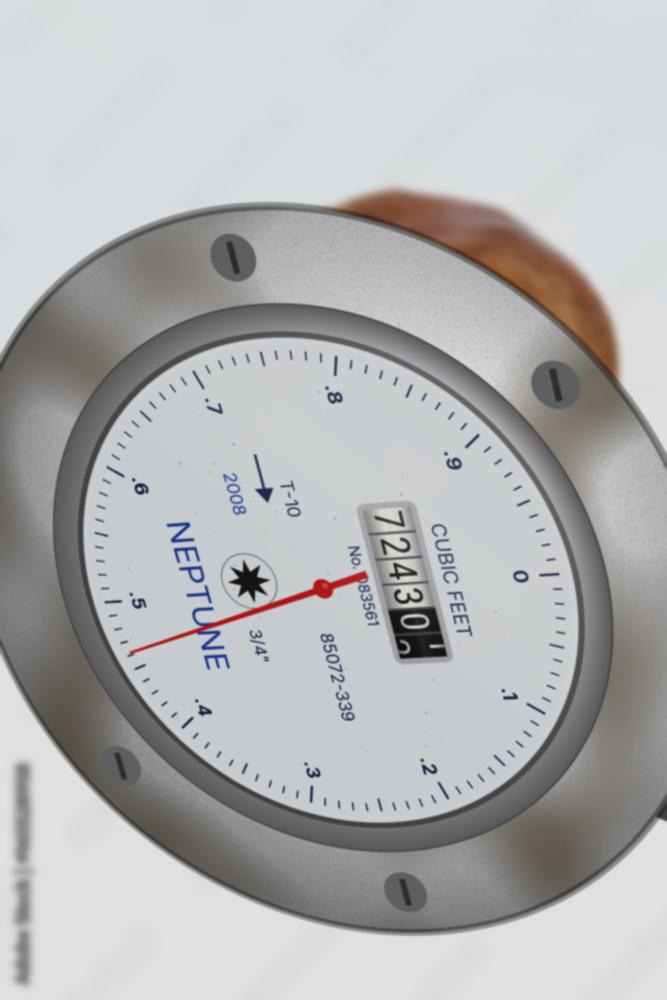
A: 724301.46 ft³
